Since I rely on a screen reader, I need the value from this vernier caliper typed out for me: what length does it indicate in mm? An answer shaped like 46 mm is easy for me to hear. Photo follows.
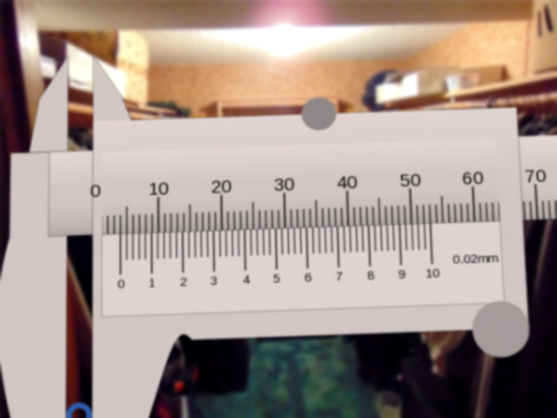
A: 4.0 mm
